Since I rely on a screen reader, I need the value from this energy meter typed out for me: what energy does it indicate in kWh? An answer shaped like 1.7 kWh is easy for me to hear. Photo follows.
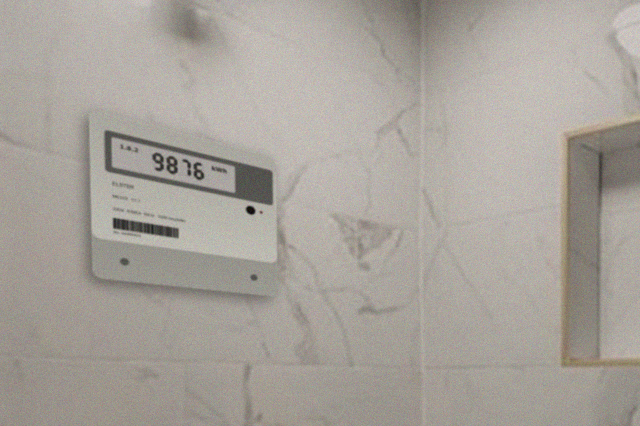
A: 9876 kWh
